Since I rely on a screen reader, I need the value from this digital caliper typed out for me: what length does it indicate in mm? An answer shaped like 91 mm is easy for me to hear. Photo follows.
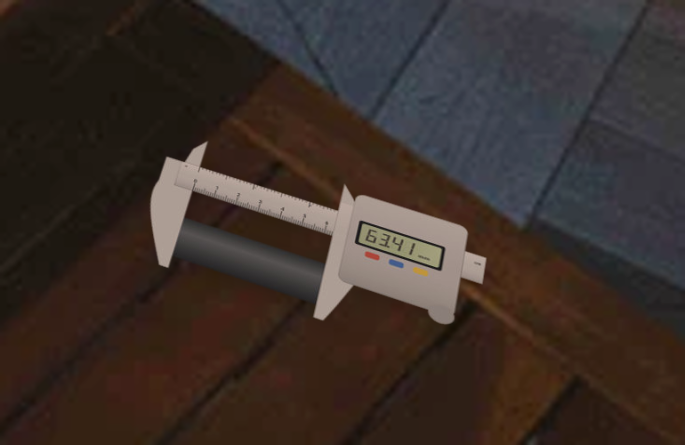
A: 63.41 mm
